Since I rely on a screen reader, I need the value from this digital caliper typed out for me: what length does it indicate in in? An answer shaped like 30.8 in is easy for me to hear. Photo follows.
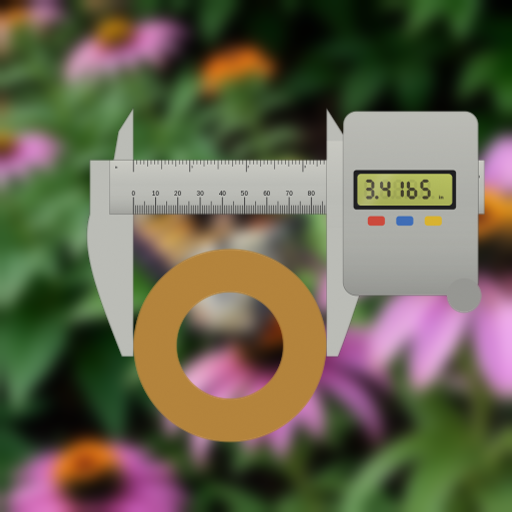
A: 3.4165 in
